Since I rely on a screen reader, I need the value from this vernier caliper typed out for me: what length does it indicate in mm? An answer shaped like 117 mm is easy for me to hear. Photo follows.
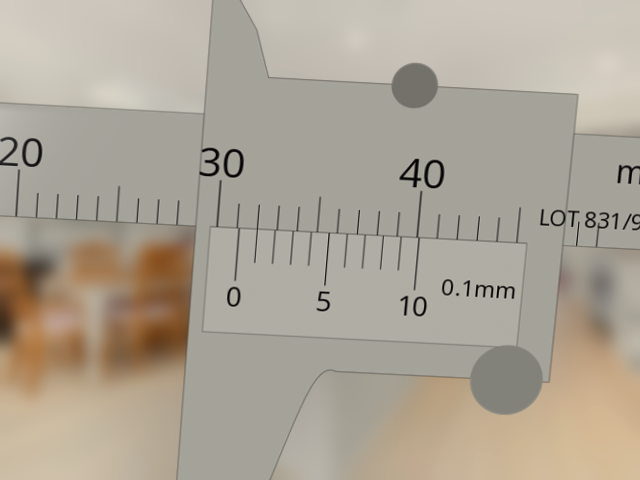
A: 31.1 mm
